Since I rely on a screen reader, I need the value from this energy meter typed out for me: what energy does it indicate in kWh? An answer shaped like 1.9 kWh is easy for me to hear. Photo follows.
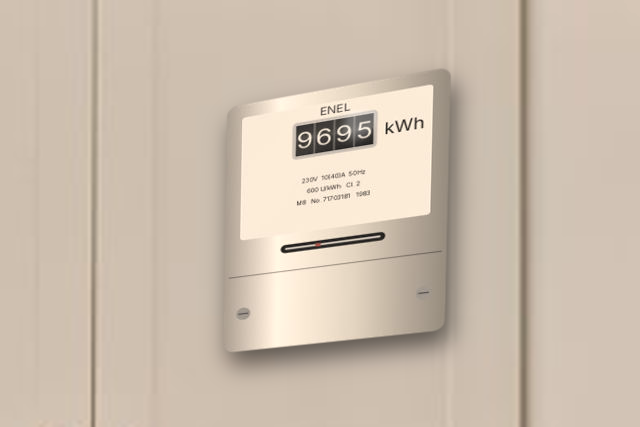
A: 9695 kWh
